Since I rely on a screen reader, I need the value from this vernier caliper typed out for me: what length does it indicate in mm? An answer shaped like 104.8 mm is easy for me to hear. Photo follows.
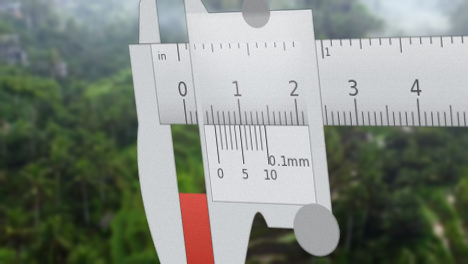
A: 5.2 mm
